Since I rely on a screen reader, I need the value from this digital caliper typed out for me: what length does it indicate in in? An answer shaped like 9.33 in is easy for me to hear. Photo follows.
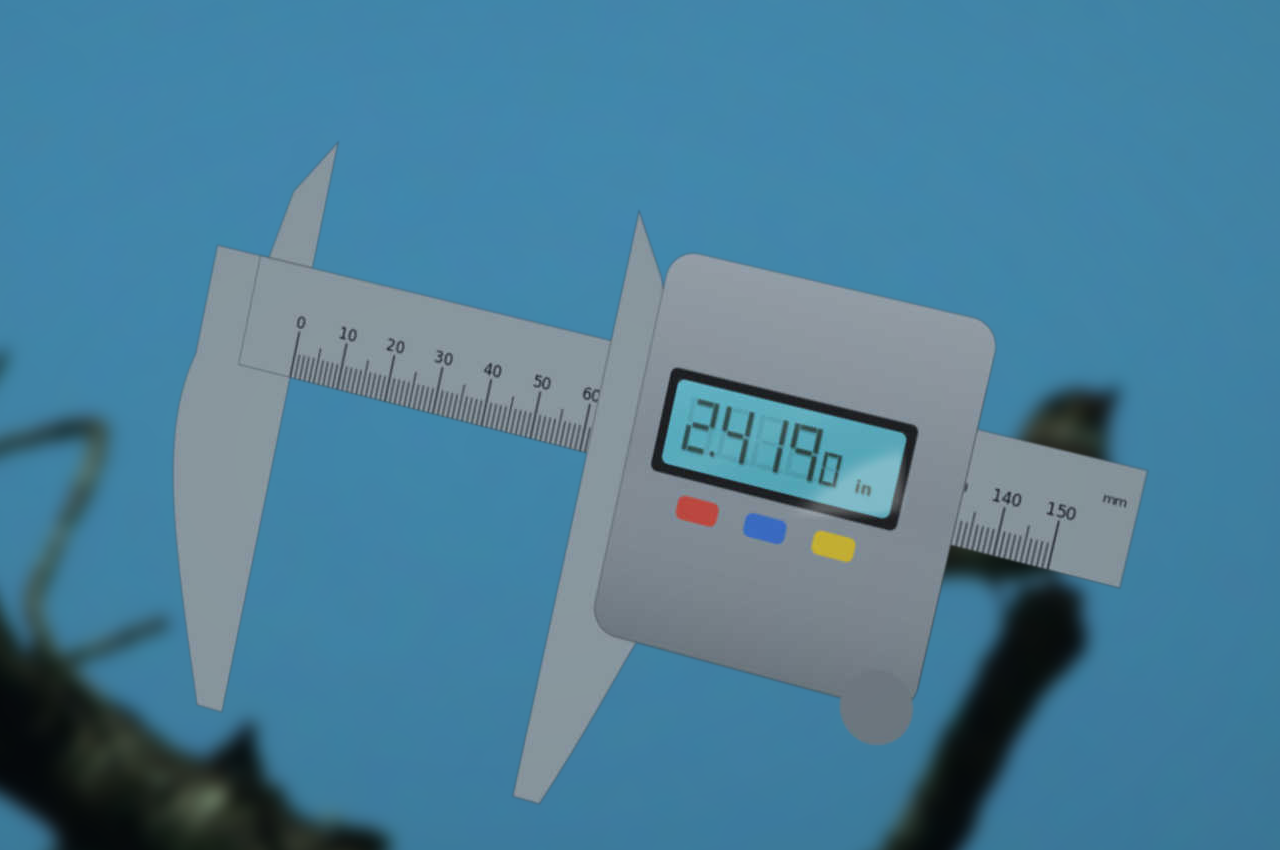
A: 2.4190 in
